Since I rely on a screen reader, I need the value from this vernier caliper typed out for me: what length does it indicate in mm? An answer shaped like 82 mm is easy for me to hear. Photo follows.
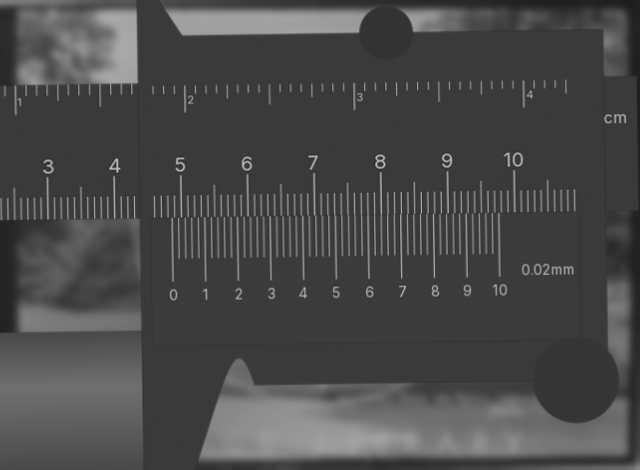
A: 48.6 mm
